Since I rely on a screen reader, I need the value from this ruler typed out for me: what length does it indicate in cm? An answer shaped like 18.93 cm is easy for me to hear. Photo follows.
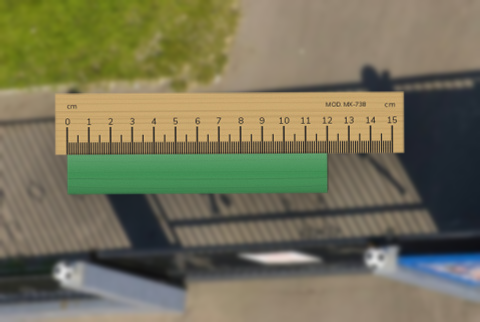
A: 12 cm
